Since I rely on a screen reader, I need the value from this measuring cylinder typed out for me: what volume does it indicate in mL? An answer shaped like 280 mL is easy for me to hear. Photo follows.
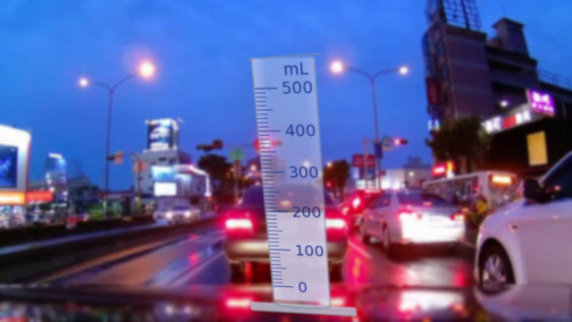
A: 200 mL
